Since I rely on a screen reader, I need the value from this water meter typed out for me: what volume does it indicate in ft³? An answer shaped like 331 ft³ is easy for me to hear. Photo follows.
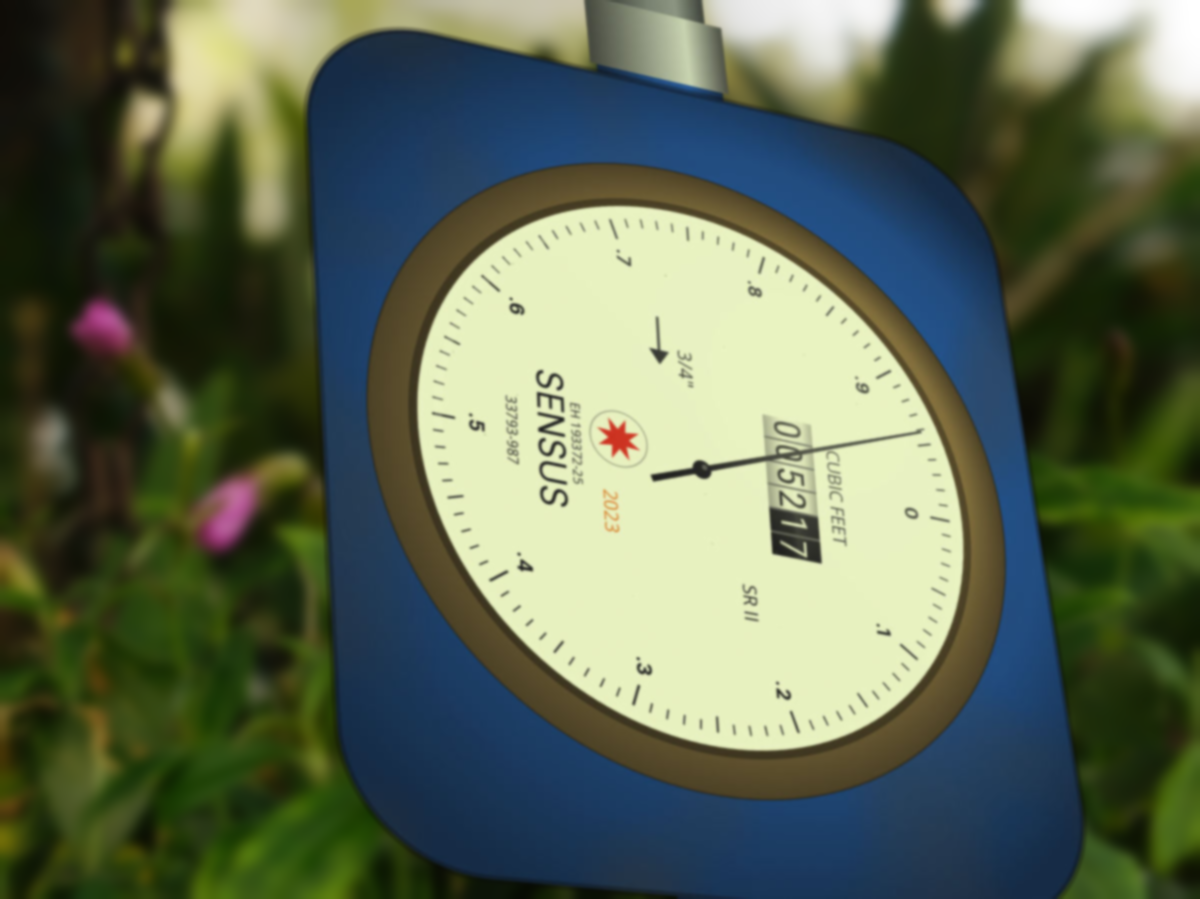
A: 5216.94 ft³
